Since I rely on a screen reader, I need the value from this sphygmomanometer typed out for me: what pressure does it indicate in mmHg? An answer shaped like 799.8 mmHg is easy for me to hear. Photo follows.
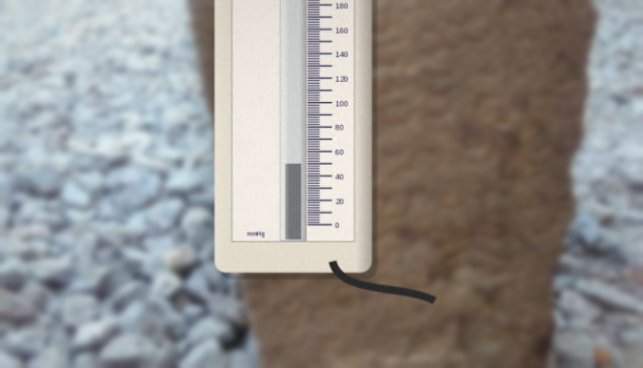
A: 50 mmHg
